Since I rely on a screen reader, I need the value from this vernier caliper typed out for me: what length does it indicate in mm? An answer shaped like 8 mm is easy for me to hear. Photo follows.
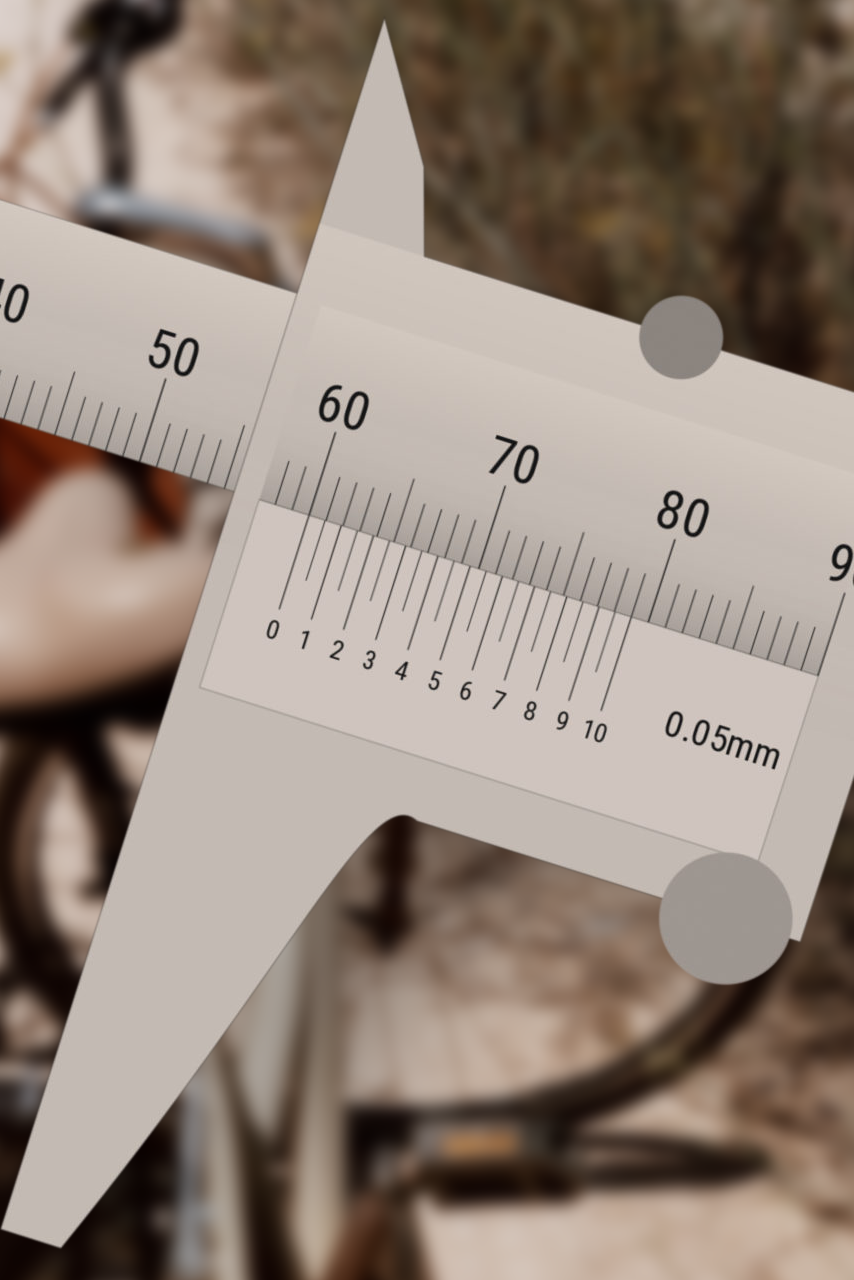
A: 60.0 mm
